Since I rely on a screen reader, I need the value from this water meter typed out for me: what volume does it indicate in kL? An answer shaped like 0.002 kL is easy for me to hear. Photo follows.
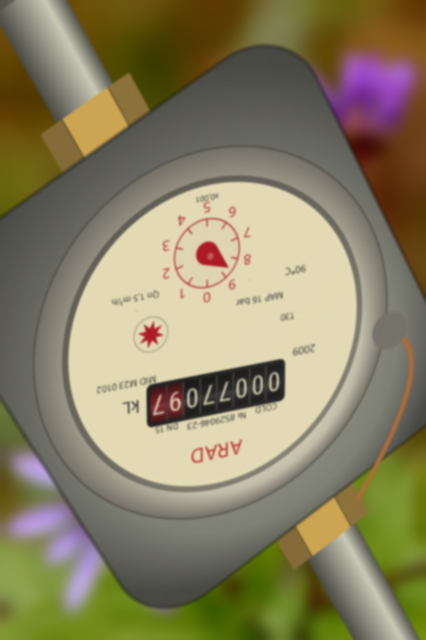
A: 770.978 kL
